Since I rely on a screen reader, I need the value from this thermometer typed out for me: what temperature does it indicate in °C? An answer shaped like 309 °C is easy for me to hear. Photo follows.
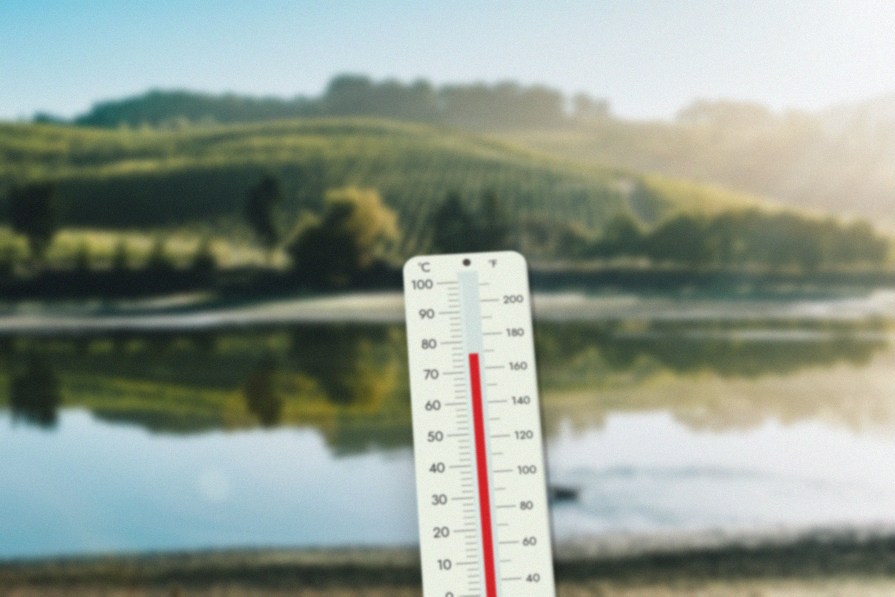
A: 76 °C
